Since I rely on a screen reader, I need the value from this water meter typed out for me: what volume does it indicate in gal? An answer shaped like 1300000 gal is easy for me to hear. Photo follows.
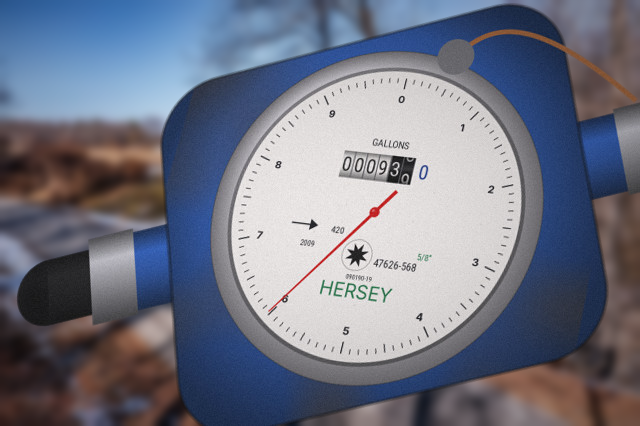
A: 9386.0 gal
